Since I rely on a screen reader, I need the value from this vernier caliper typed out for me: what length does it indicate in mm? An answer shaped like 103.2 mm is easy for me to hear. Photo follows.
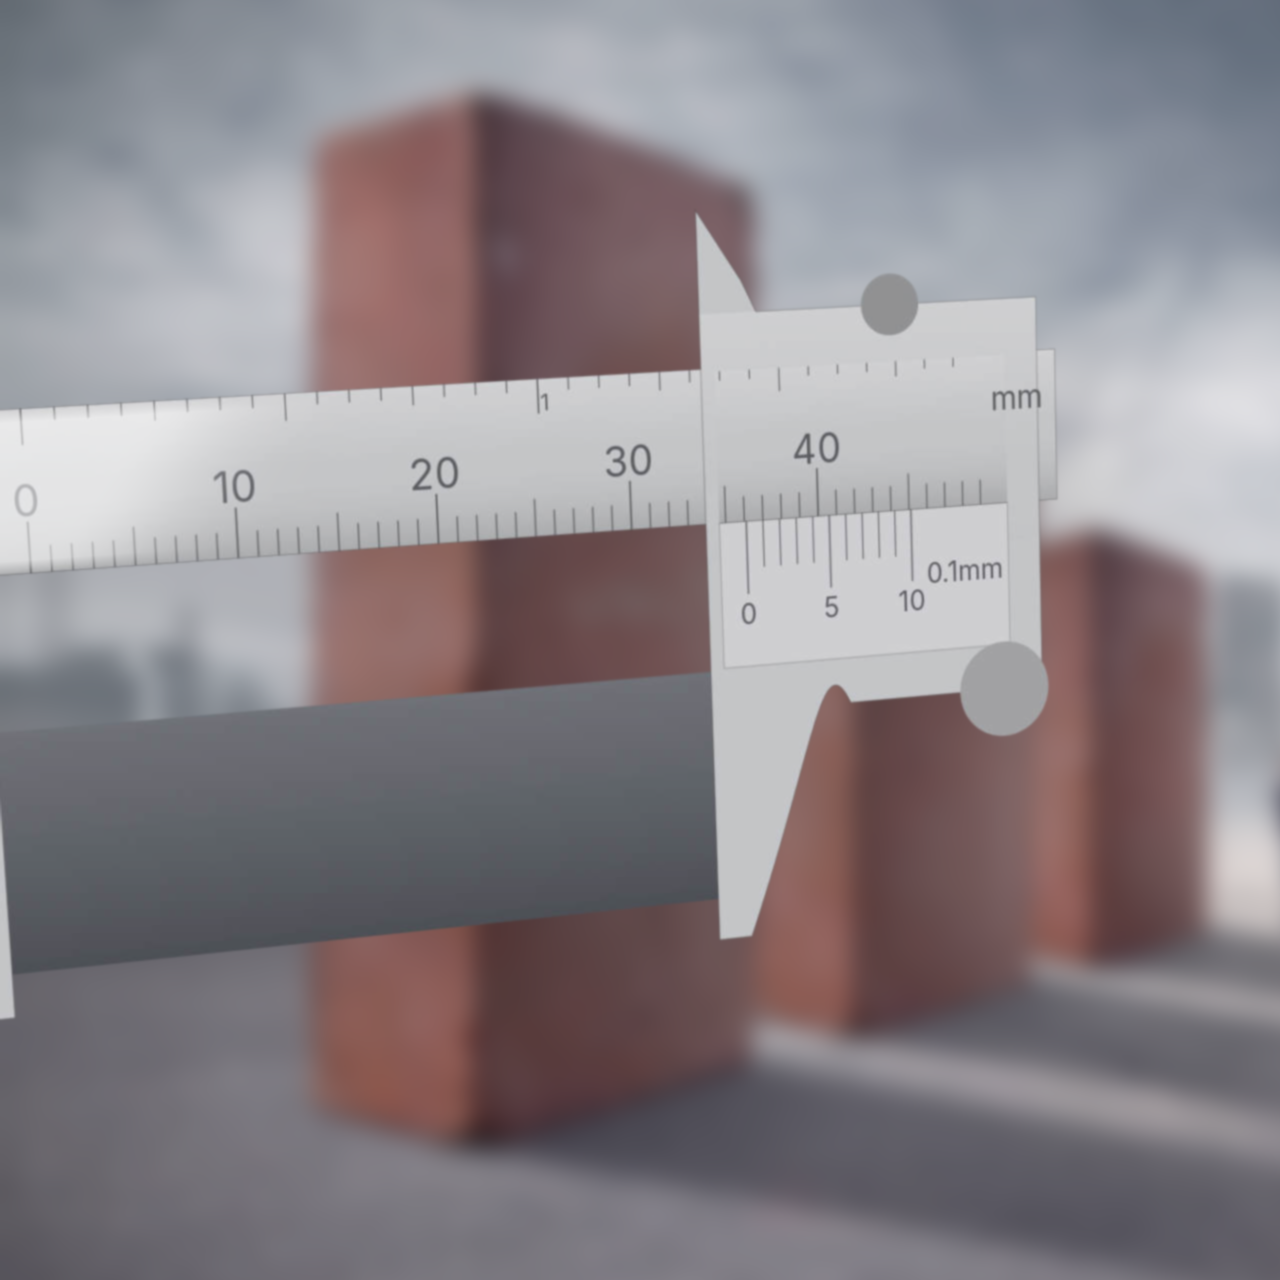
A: 36.1 mm
